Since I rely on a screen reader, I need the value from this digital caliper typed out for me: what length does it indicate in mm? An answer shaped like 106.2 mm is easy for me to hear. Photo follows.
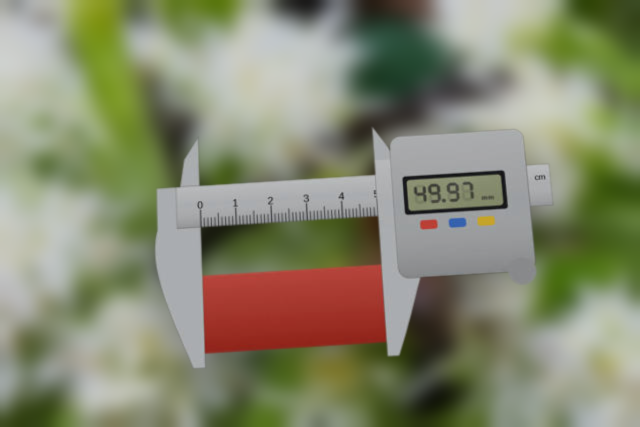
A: 49.97 mm
